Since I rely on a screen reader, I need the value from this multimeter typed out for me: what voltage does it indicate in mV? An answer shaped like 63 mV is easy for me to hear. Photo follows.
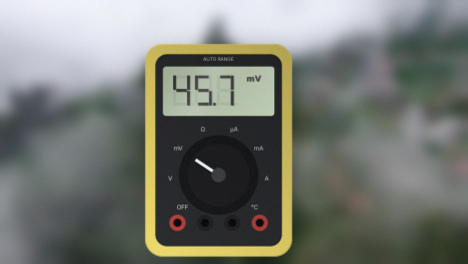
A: 45.7 mV
